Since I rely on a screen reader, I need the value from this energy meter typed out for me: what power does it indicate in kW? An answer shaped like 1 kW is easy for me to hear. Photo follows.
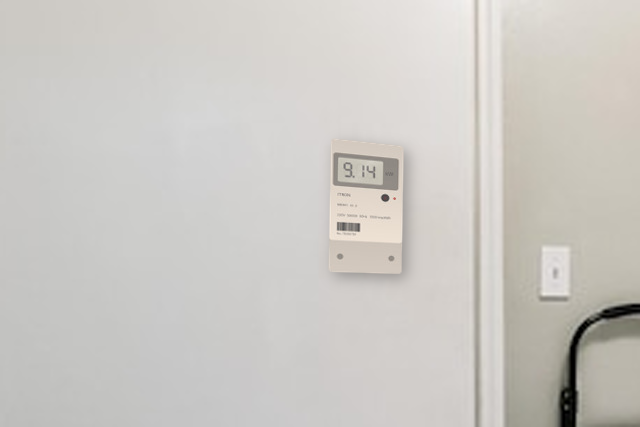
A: 9.14 kW
